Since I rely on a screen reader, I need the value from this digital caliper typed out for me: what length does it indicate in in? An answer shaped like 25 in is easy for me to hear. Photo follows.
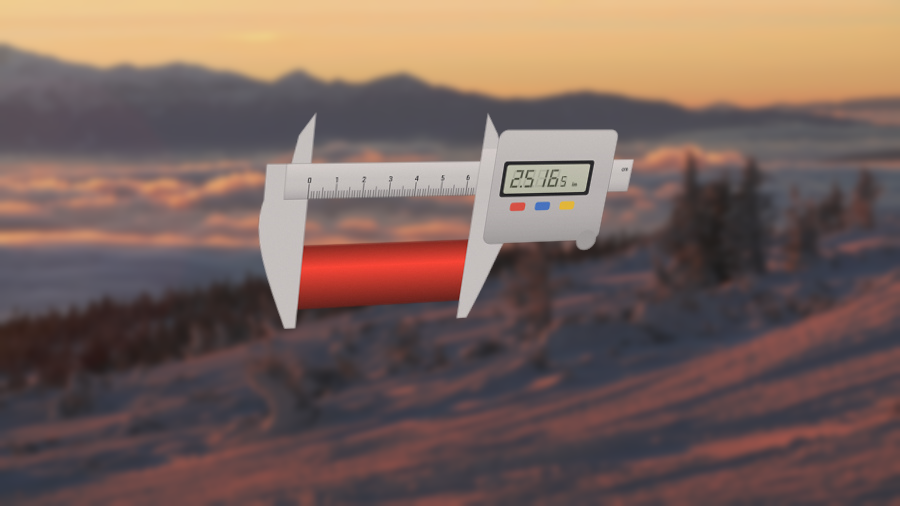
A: 2.5165 in
